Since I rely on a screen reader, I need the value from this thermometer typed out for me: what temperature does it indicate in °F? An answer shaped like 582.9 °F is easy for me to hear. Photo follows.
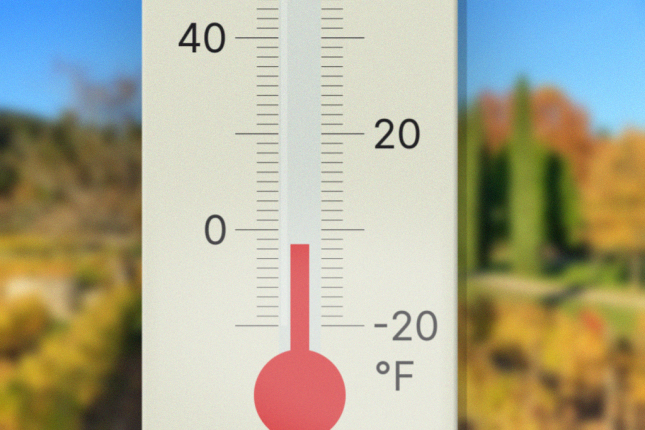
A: -3 °F
